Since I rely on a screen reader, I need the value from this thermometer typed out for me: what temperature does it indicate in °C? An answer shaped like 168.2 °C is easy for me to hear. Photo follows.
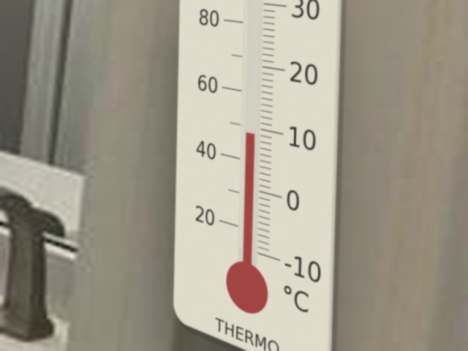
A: 9 °C
